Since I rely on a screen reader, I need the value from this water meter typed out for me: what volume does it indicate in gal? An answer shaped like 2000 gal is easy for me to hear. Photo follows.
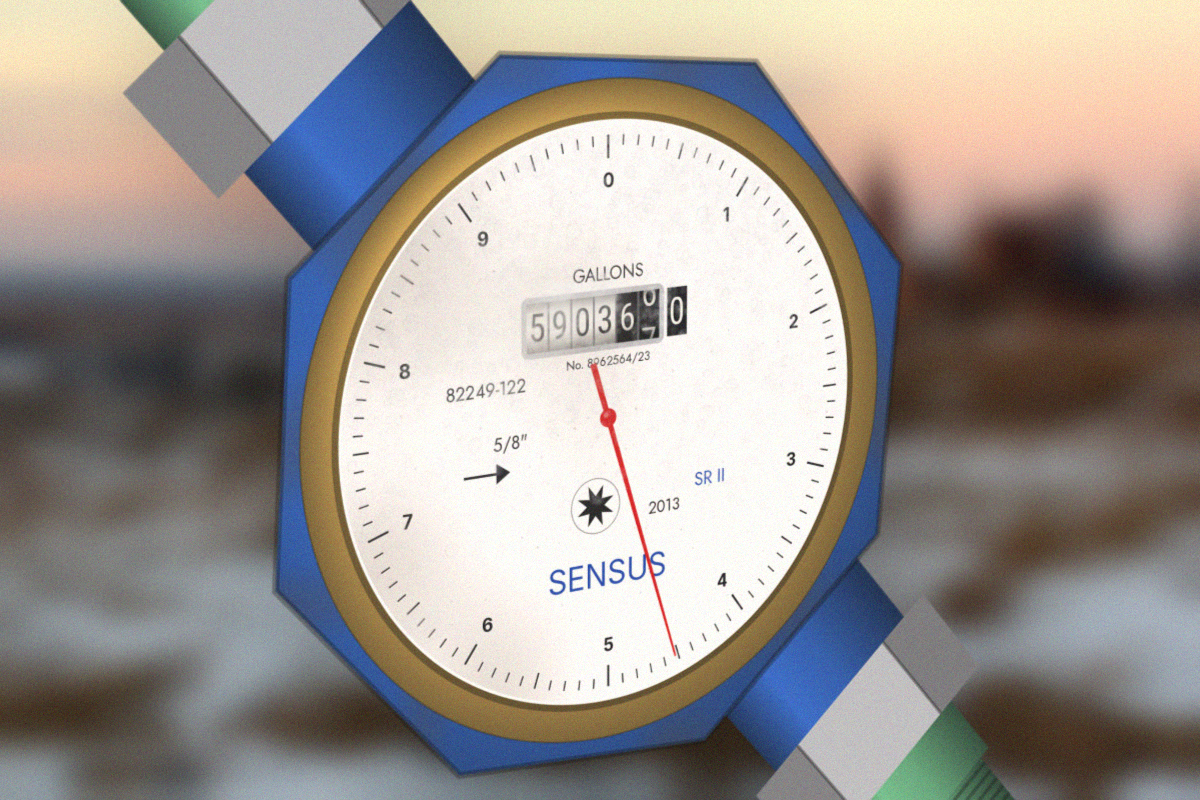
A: 5903664.5 gal
